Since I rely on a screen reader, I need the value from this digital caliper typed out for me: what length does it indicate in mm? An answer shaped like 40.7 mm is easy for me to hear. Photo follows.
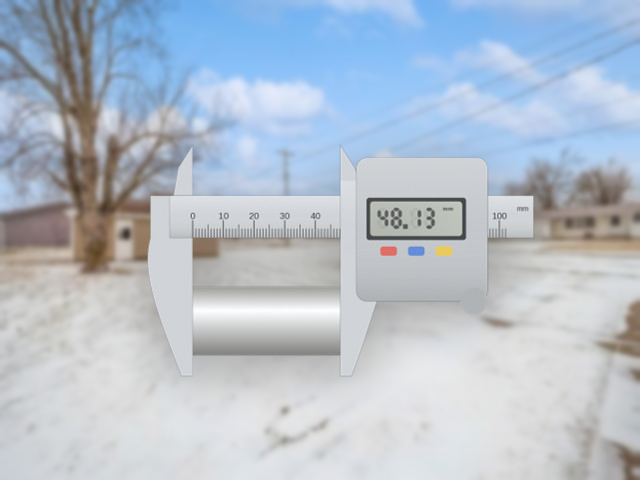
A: 48.13 mm
